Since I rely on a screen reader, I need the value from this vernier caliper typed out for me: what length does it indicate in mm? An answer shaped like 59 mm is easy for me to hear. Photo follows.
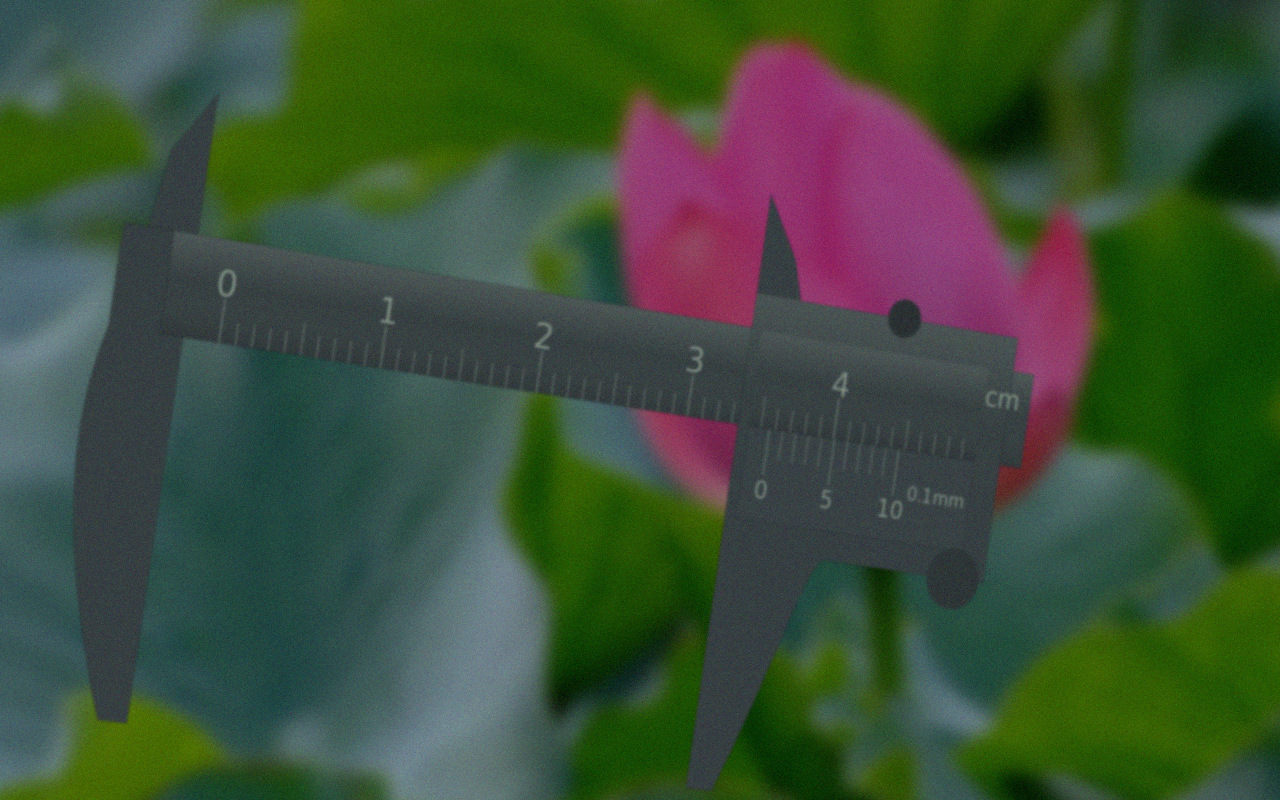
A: 35.6 mm
